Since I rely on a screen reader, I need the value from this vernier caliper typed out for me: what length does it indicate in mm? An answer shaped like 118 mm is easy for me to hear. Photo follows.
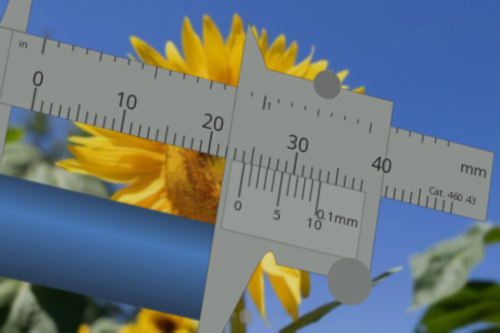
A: 24.2 mm
